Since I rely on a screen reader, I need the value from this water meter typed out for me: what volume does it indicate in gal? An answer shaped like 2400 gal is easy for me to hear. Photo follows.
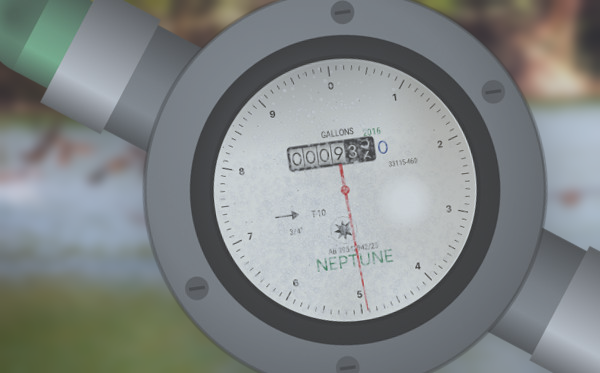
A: 9354.9 gal
